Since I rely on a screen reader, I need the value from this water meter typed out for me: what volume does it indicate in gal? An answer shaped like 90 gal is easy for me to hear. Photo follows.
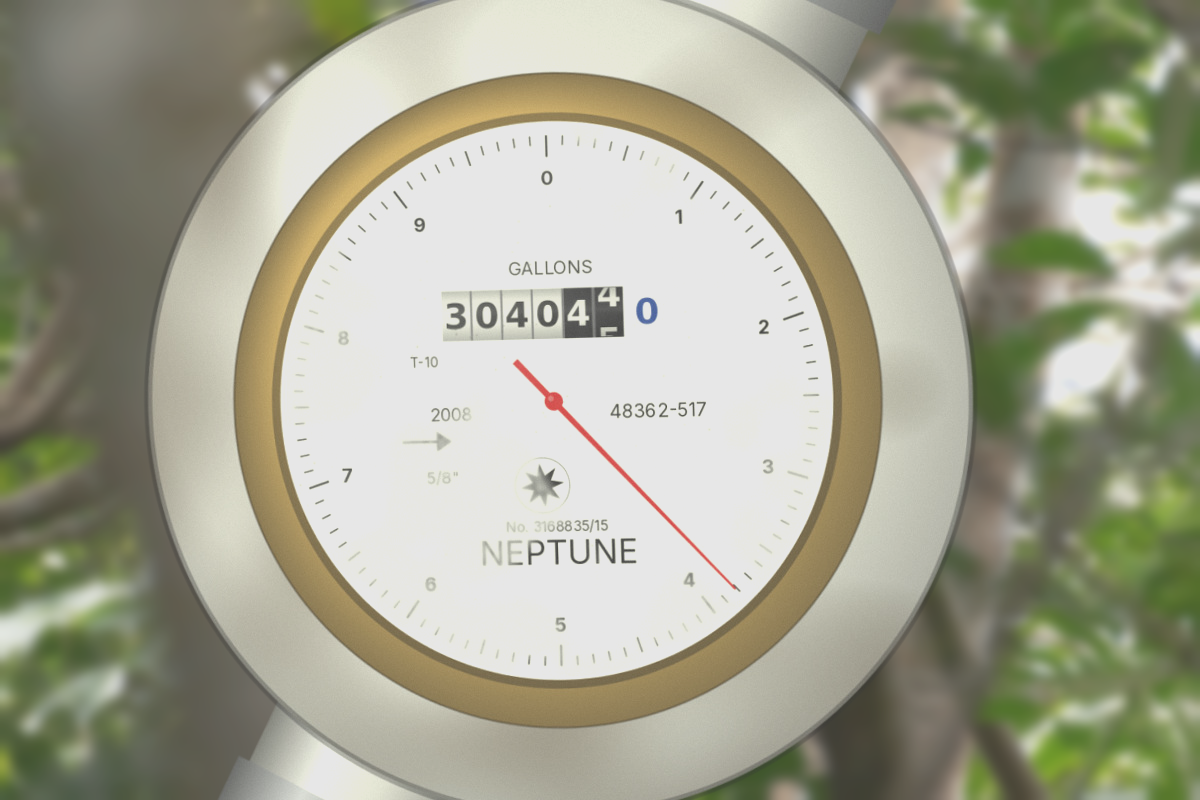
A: 3040443.8 gal
